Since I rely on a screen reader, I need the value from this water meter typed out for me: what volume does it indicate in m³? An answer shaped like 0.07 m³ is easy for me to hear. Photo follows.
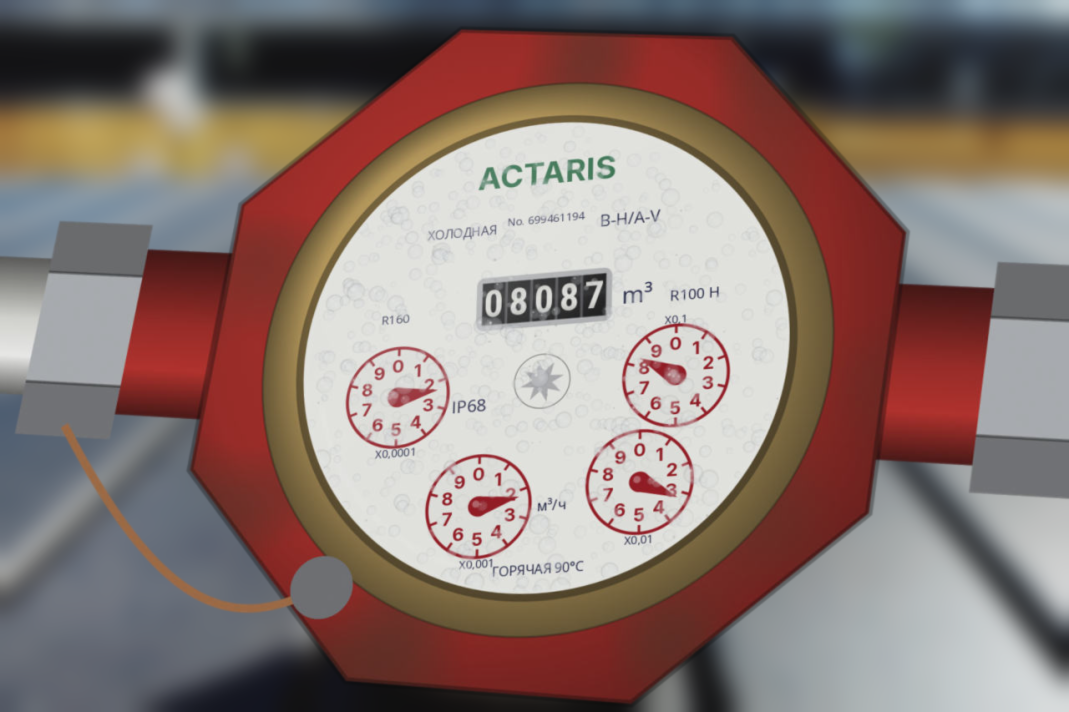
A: 8087.8322 m³
